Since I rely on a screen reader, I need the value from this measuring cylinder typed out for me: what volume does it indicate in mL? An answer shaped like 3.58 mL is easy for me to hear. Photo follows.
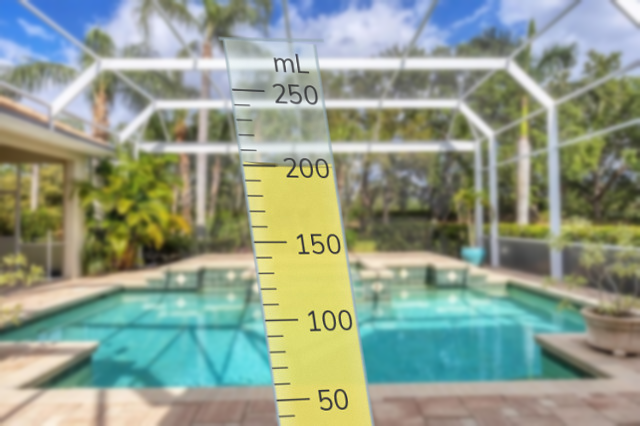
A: 200 mL
